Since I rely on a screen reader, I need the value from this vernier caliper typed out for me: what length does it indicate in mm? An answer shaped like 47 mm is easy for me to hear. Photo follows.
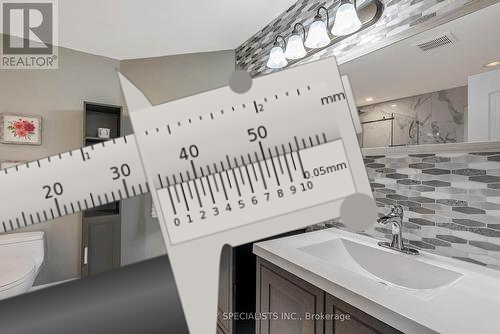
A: 35.8 mm
